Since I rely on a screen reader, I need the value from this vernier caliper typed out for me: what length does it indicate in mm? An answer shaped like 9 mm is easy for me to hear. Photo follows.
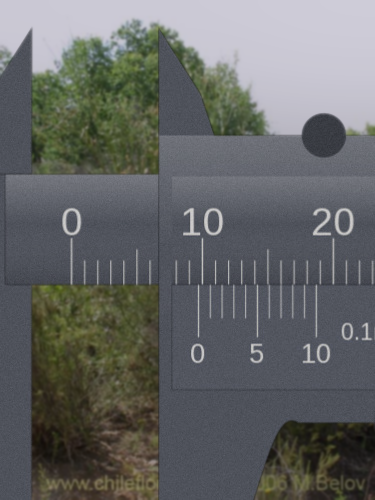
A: 9.7 mm
